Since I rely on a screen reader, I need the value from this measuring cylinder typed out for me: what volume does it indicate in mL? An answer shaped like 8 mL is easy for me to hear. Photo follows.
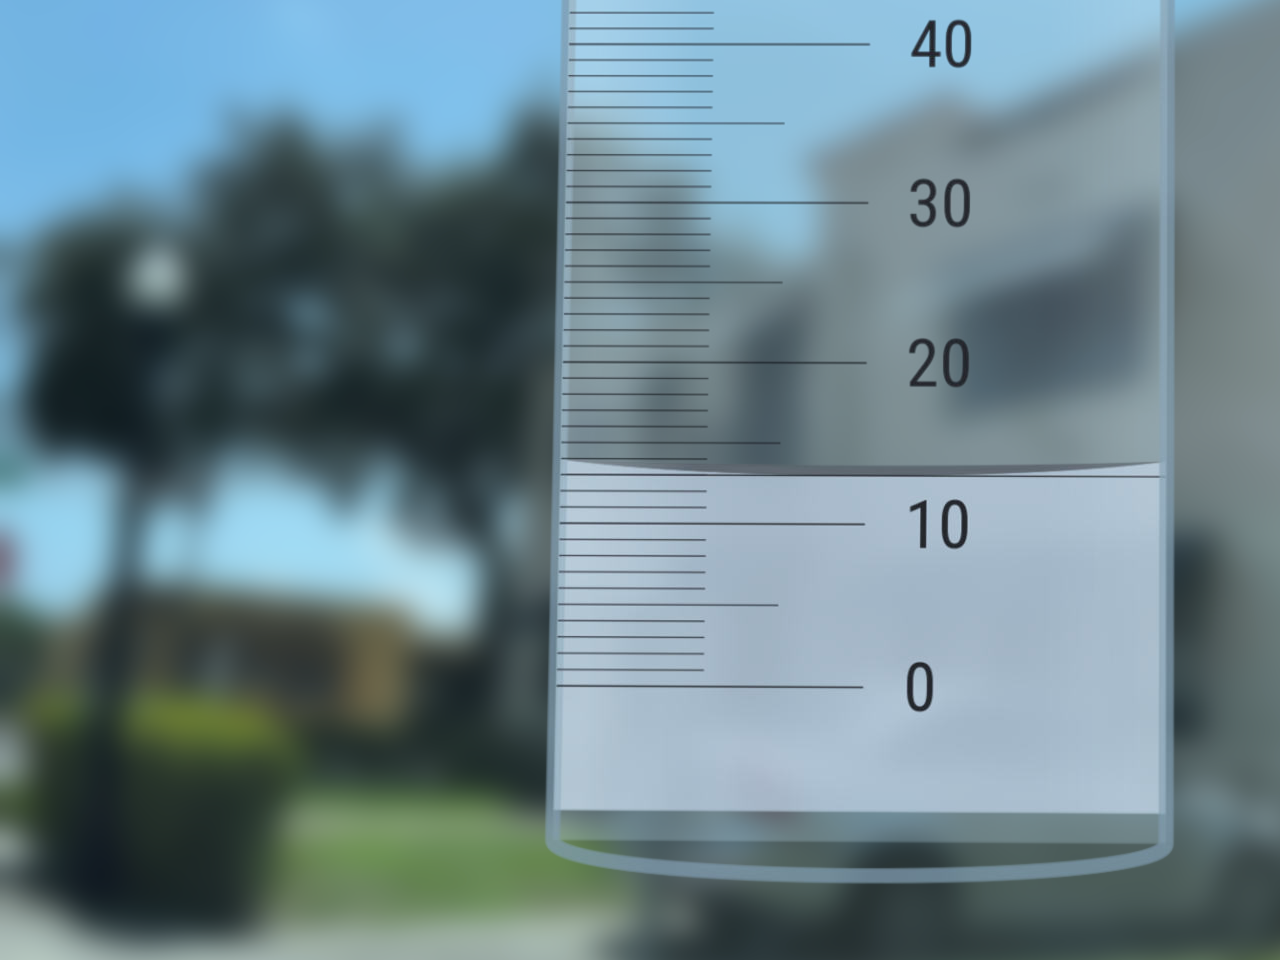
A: 13 mL
